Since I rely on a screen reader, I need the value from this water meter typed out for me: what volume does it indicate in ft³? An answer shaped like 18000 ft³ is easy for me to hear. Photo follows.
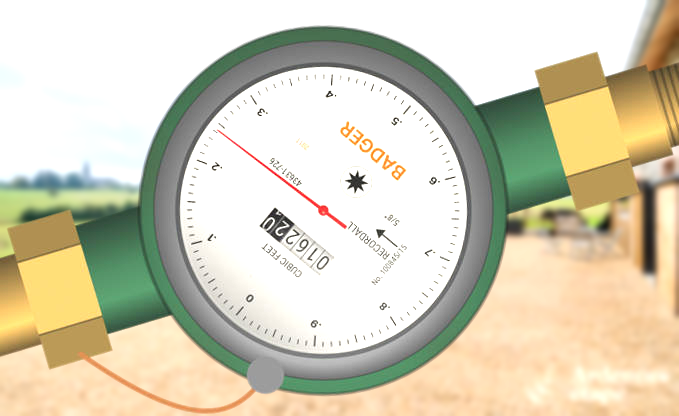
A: 16220.24 ft³
